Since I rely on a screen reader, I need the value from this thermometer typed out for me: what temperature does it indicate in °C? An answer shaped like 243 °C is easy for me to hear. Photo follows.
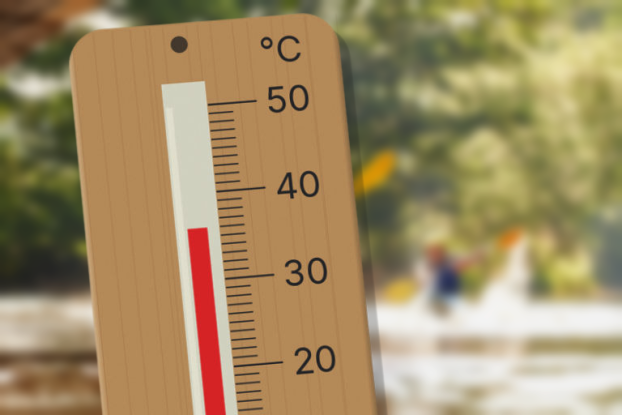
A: 36 °C
